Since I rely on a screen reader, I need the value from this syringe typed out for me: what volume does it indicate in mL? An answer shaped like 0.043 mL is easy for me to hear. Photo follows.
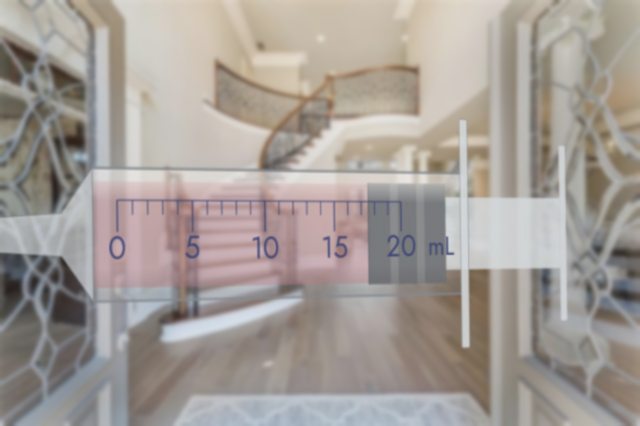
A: 17.5 mL
